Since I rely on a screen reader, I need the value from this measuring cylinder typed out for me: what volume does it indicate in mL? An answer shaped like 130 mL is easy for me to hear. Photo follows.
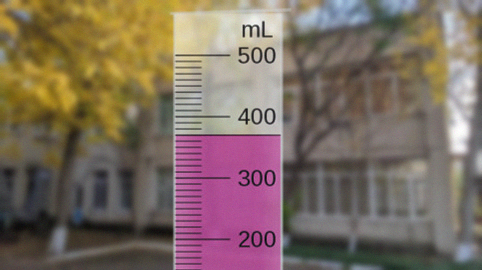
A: 370 mL
